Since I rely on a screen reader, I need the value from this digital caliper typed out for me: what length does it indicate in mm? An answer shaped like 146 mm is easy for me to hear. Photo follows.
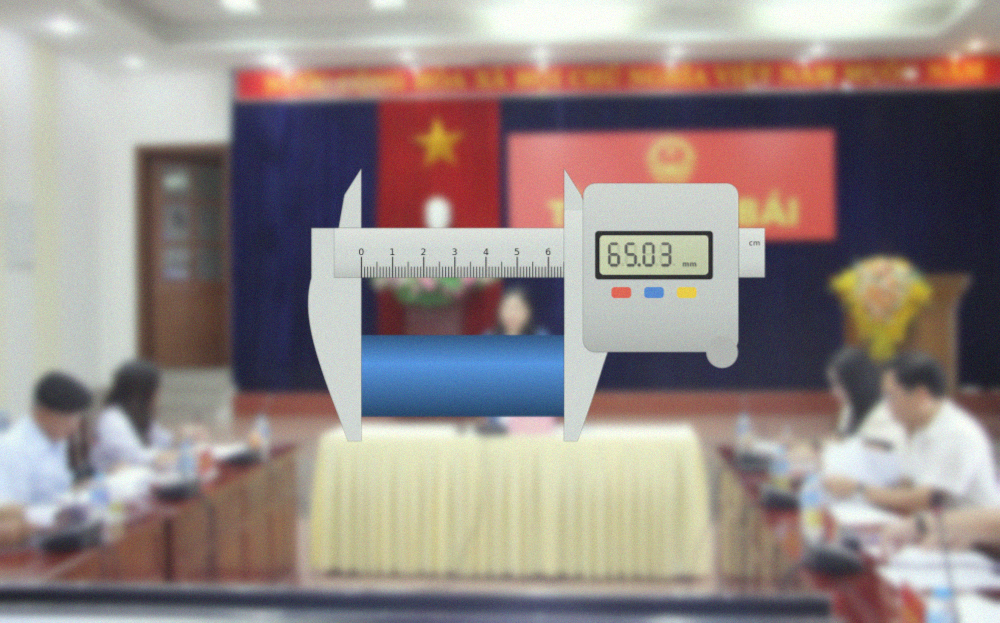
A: 65.03 mm
